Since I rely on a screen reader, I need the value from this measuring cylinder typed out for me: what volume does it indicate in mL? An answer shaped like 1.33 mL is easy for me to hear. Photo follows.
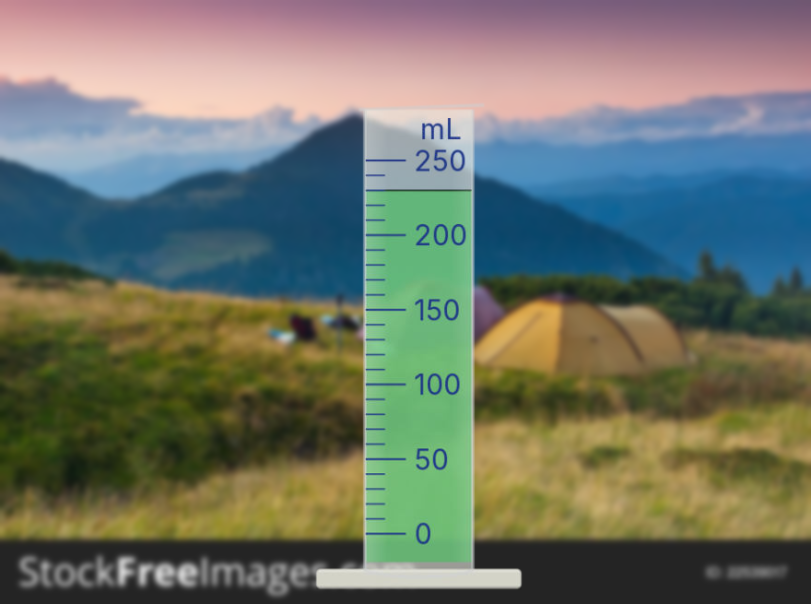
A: 230 mL
